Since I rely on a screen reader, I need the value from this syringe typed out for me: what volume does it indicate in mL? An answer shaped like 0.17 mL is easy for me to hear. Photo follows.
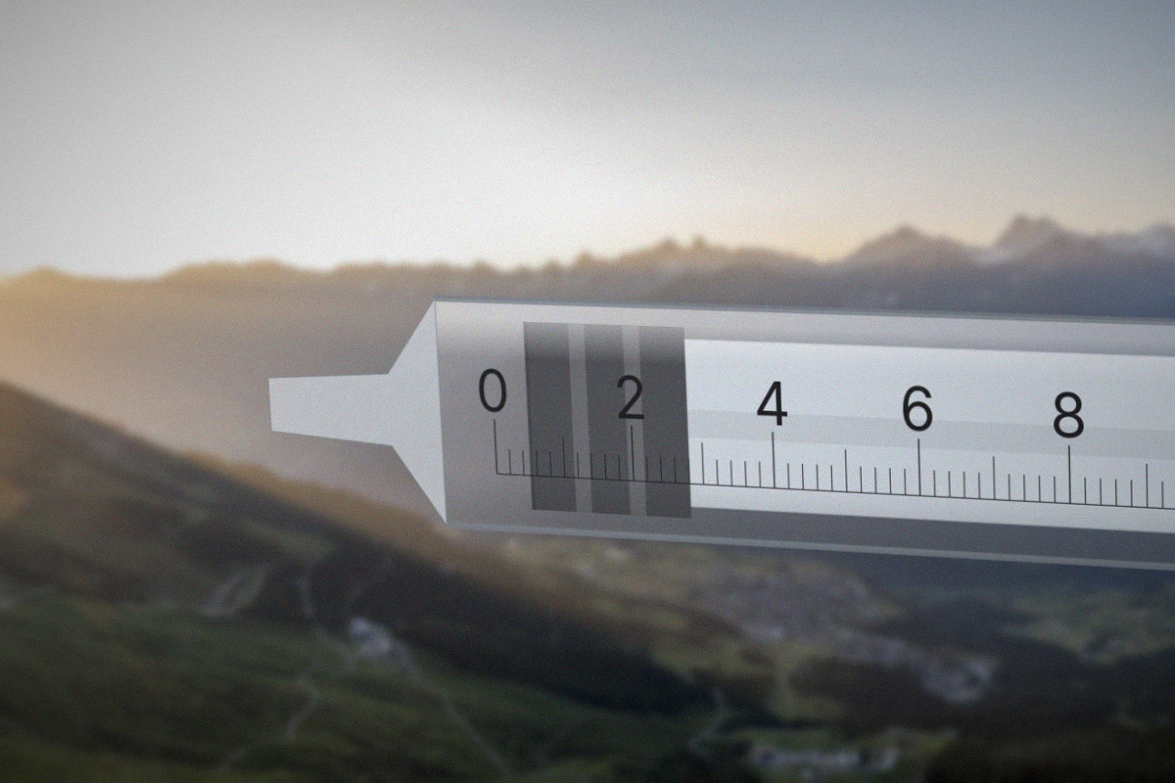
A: 0.5 mL
